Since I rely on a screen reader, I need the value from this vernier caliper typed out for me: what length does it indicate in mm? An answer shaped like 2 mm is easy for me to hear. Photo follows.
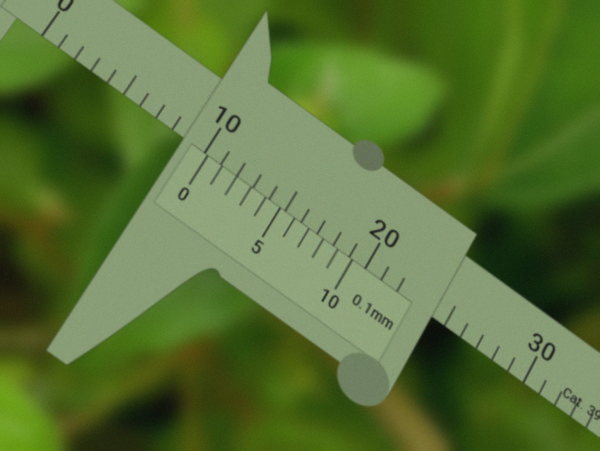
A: 10.2 mm
